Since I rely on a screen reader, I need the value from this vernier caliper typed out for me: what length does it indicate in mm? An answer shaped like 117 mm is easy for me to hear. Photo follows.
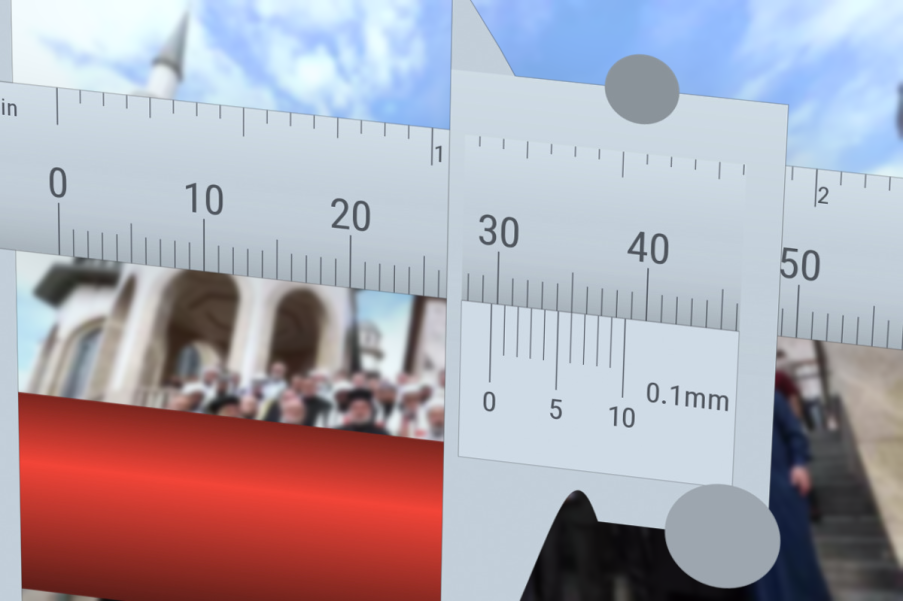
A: 29.6 mm
